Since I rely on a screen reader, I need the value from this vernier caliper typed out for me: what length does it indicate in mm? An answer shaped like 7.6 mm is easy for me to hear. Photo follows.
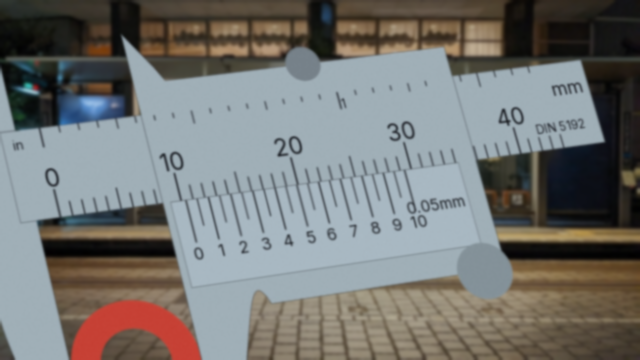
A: 10.4 mm
